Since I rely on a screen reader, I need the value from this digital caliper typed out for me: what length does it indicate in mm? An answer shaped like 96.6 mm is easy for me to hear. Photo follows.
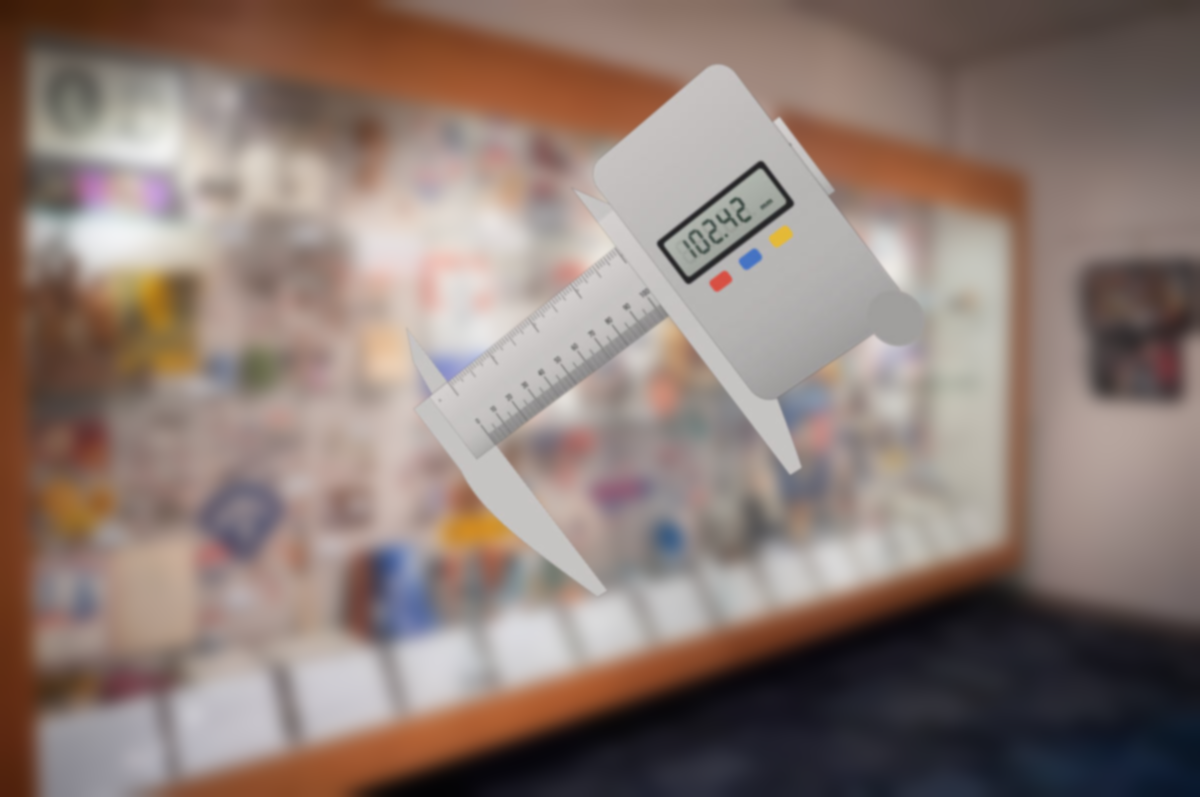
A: 102.42 mm
